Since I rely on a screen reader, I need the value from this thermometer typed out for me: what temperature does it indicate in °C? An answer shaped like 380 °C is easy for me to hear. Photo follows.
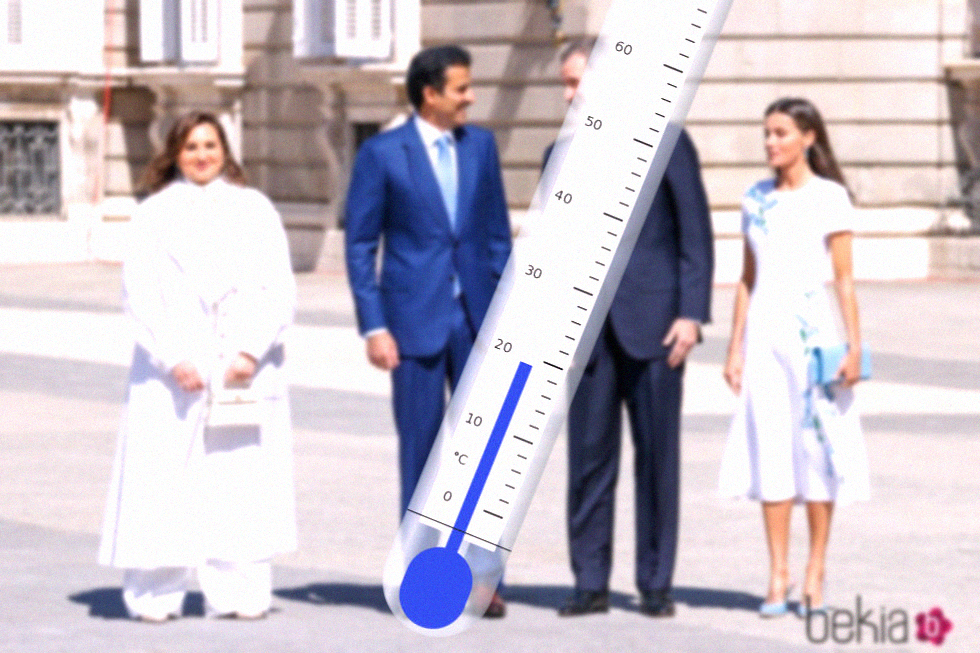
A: 19 °C
